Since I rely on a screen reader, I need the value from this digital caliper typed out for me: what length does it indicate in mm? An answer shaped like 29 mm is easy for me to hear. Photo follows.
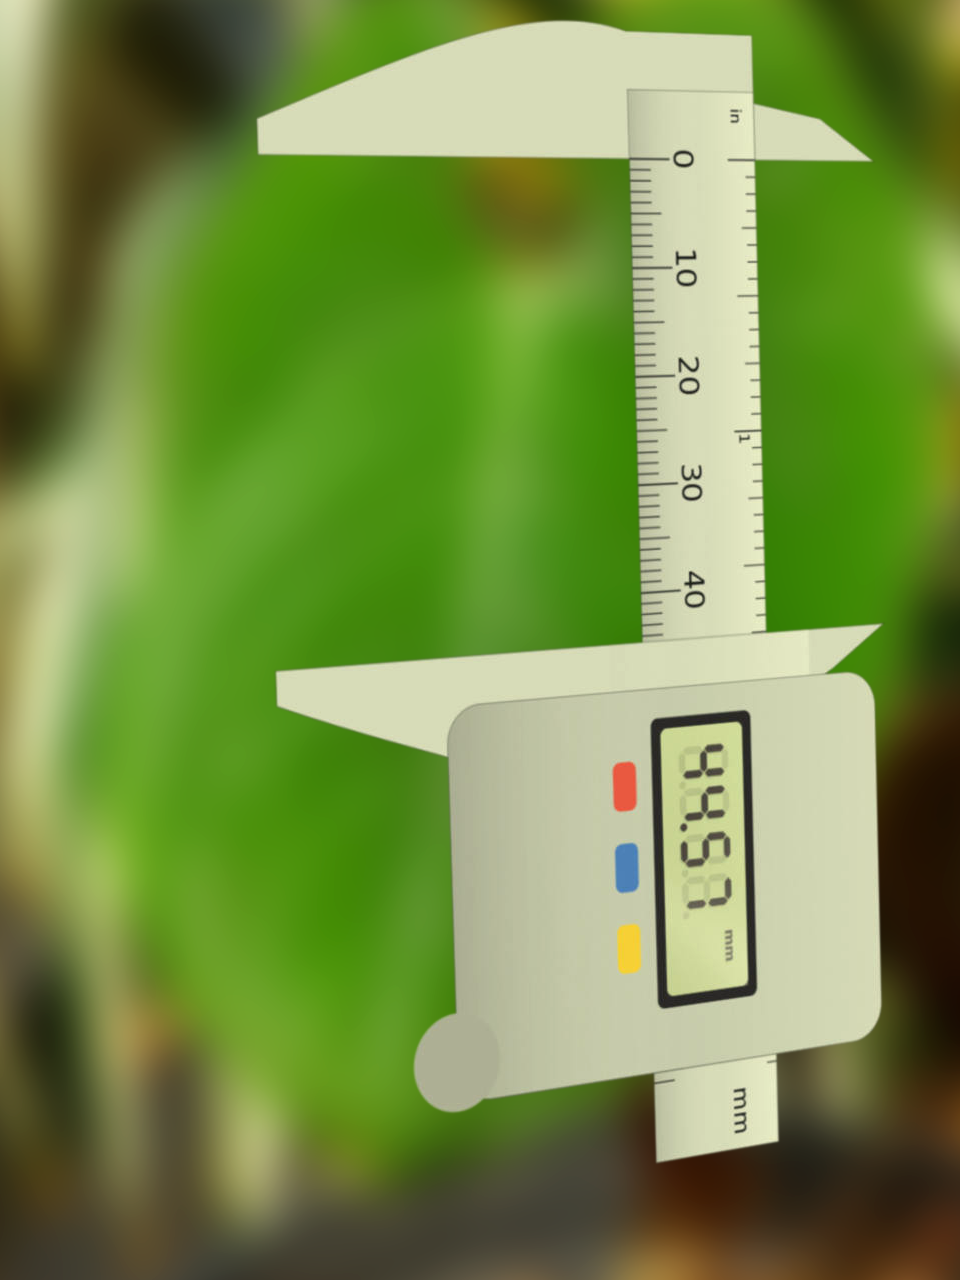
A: 44.57 mm
